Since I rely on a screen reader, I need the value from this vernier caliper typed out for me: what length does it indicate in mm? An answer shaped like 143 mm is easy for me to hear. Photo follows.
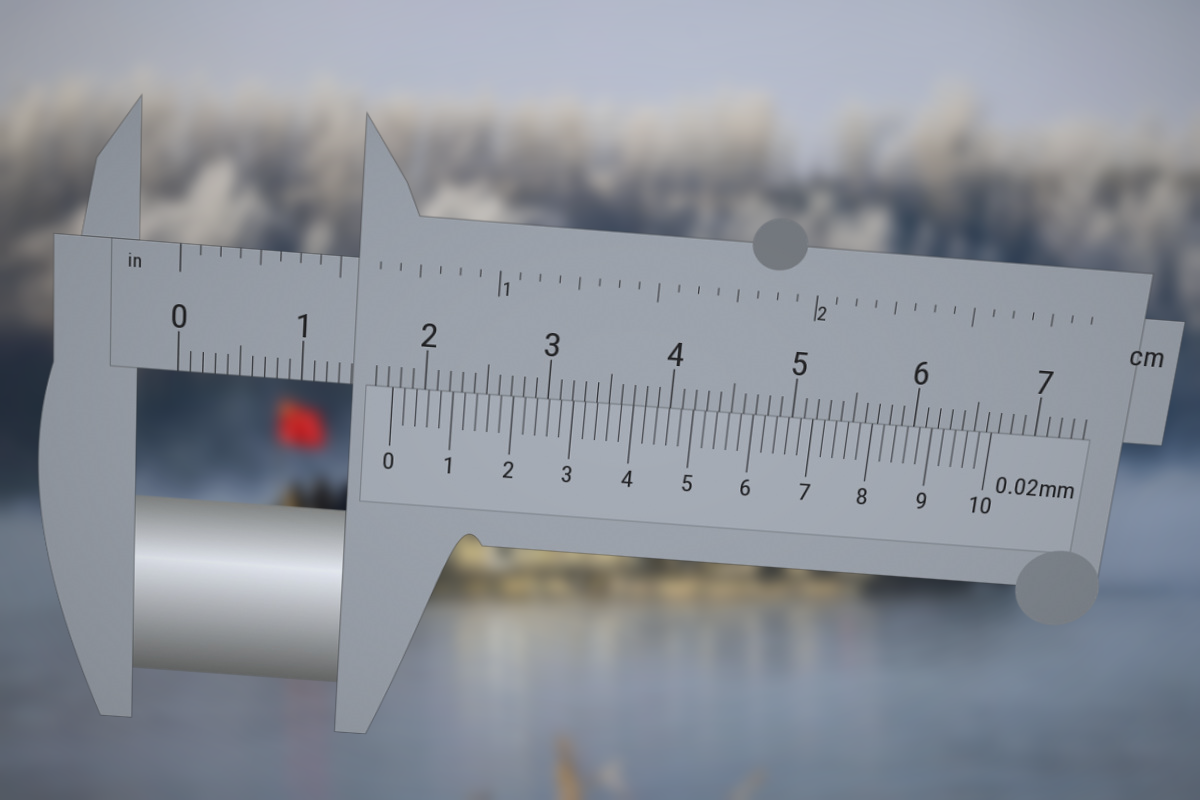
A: 17.4 mm
